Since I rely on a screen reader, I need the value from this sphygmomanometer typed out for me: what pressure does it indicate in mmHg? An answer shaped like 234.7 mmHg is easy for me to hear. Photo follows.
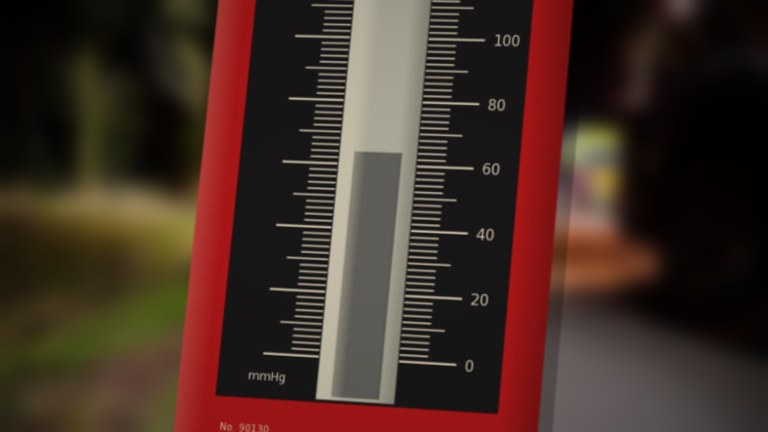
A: 64 mmHg
